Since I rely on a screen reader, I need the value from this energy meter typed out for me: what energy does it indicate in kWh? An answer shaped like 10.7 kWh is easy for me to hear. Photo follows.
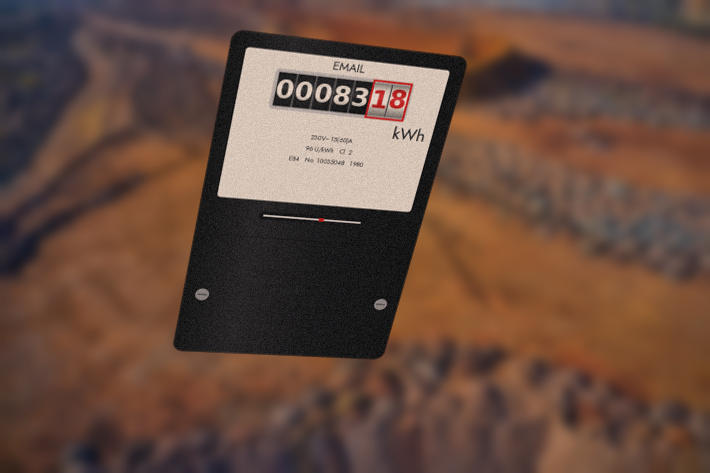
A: 83.18 kWh
